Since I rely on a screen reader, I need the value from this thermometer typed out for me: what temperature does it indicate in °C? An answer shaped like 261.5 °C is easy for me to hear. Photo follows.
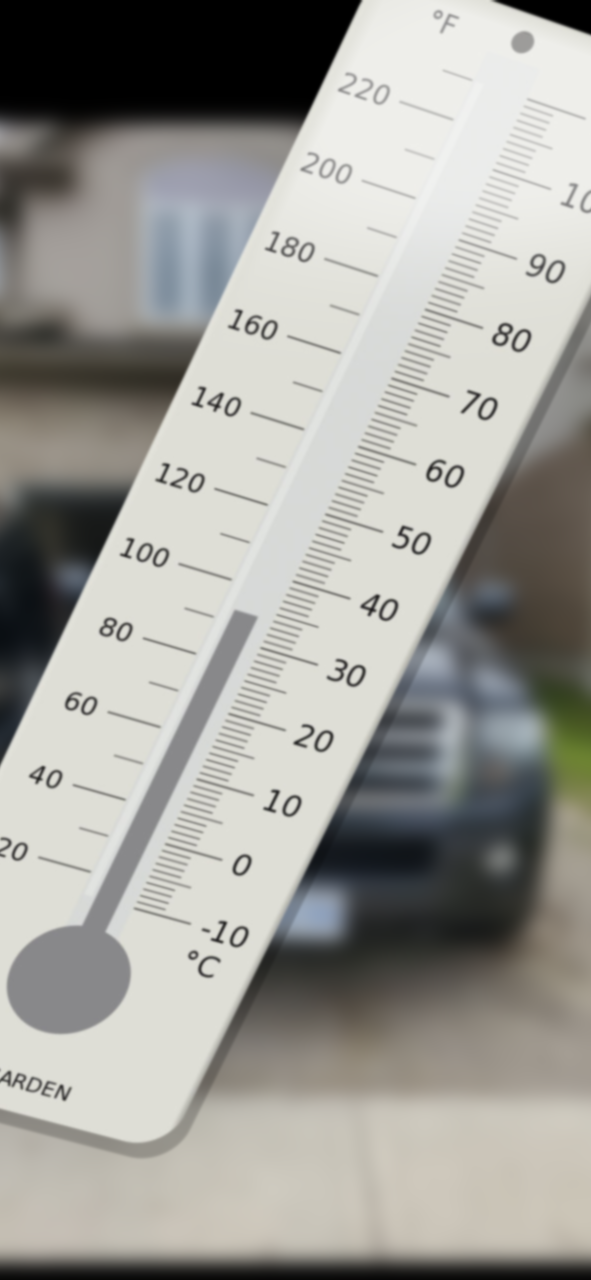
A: 34 °C
